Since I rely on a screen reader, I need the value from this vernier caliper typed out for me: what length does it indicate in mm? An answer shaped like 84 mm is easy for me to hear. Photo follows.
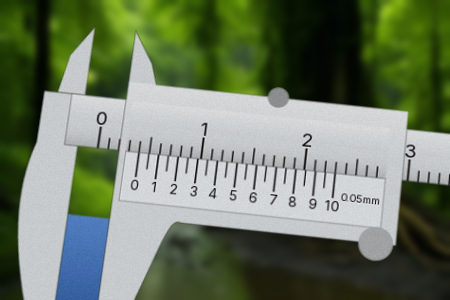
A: 4.0 mm
